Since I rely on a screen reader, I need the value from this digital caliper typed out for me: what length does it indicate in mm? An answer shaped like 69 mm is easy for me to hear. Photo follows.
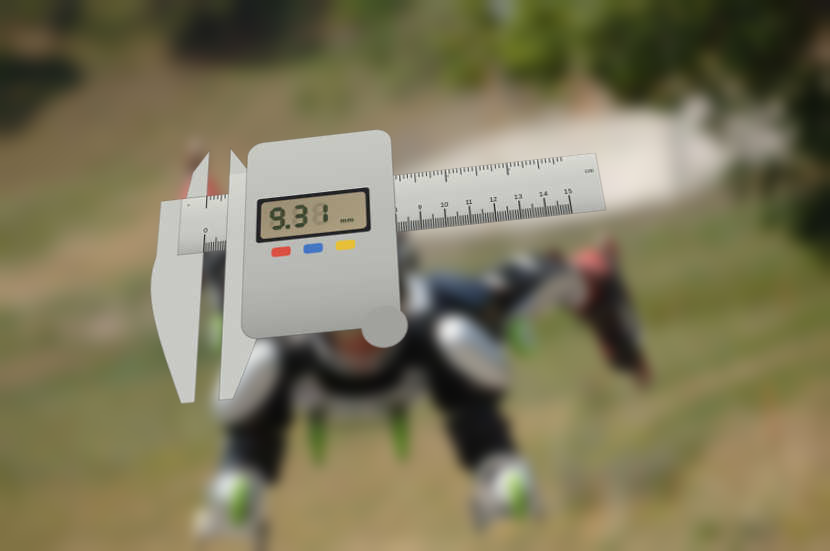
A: 9.31 mm
